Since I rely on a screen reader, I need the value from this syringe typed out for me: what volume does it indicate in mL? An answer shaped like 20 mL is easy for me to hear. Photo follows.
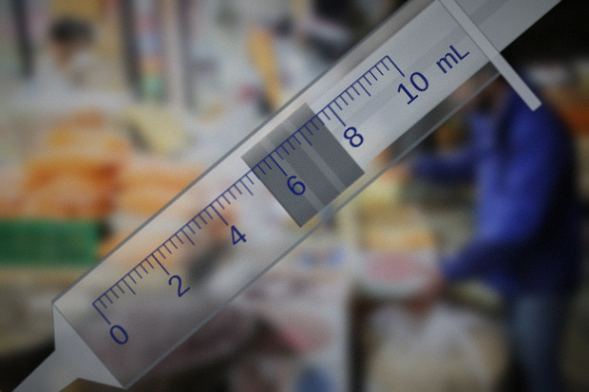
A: 5.4 mL
